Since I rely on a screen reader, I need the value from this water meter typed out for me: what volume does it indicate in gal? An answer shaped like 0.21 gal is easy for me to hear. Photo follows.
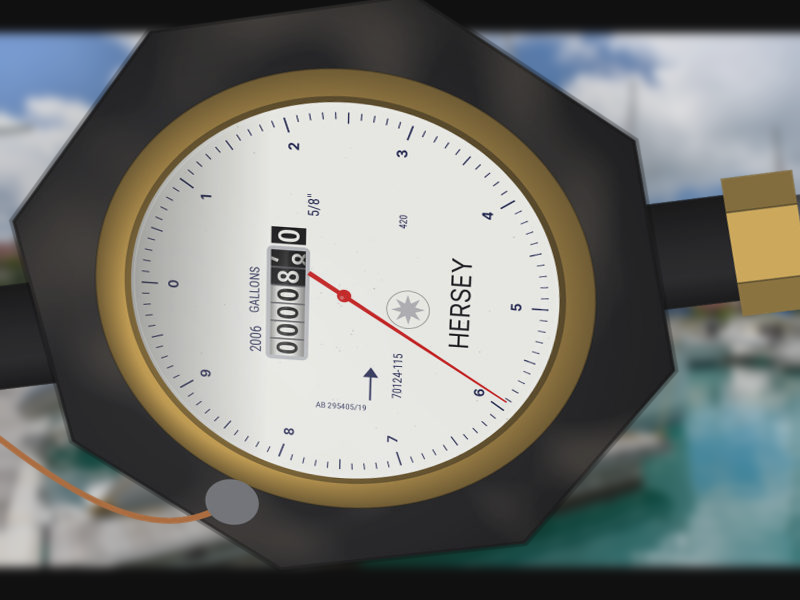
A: 875.9 gal
